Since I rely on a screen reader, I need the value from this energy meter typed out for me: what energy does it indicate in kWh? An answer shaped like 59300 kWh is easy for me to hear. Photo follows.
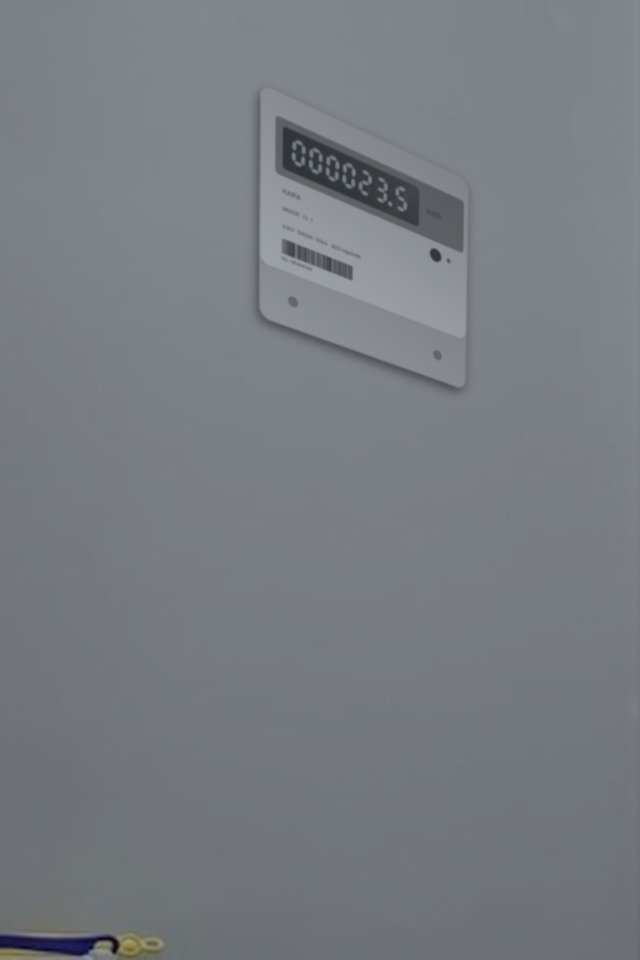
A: 23.5 kWh
